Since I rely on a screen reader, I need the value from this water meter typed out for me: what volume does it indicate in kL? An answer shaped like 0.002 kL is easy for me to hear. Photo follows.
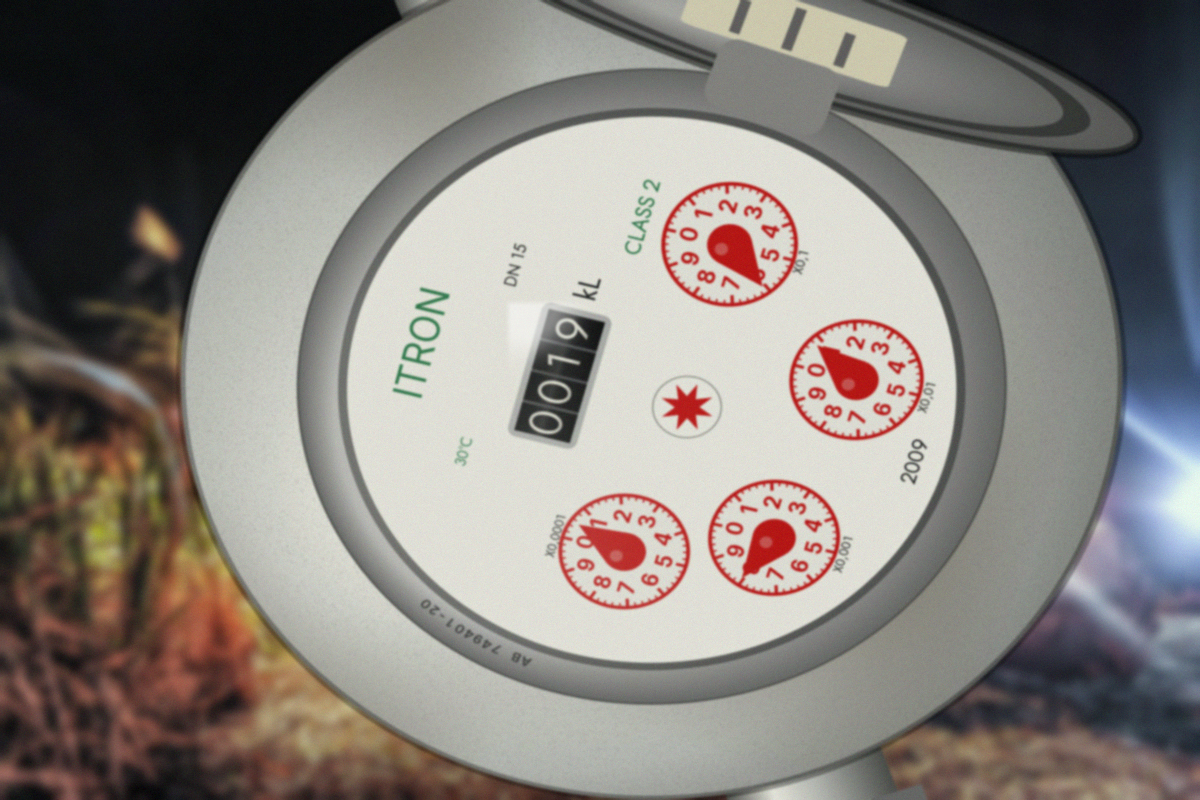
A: 19.6080 kL
